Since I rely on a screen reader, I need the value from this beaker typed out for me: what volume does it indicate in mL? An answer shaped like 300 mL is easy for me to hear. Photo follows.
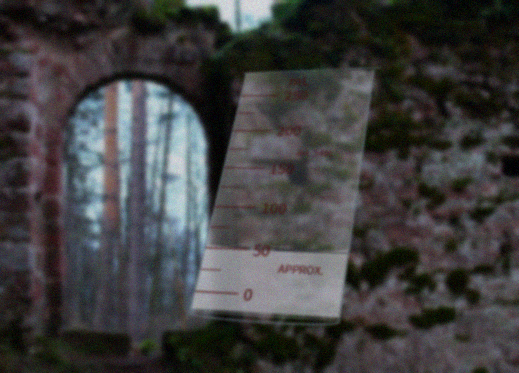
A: 50 mL
